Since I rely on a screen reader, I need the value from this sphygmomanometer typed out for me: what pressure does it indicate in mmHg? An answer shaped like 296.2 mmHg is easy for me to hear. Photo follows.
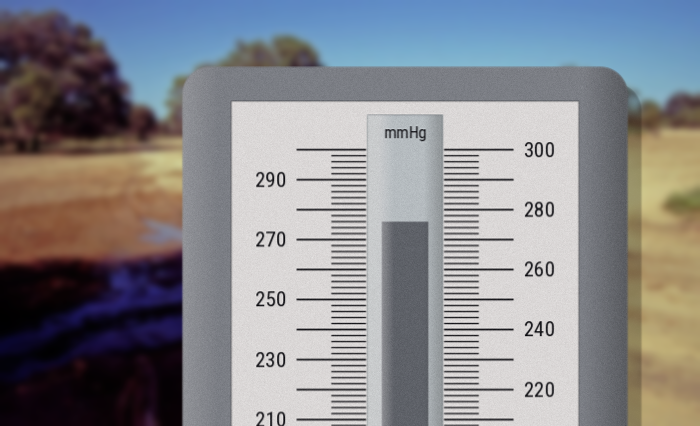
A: 276 mmHg
